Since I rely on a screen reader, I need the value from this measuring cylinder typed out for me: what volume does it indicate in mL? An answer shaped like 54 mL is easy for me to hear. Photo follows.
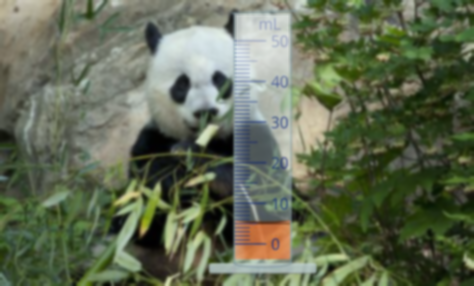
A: 5 mL
